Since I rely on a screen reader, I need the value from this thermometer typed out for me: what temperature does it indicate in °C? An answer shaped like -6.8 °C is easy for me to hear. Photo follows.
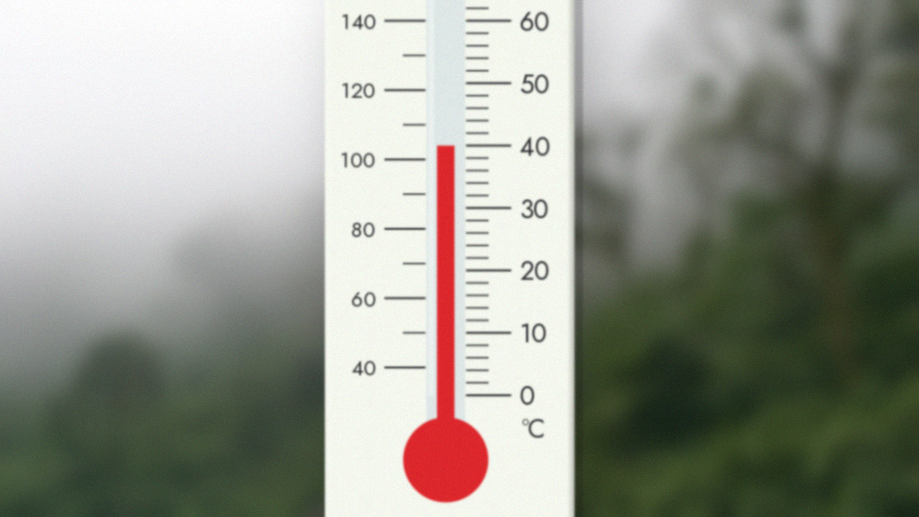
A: 40 °C
